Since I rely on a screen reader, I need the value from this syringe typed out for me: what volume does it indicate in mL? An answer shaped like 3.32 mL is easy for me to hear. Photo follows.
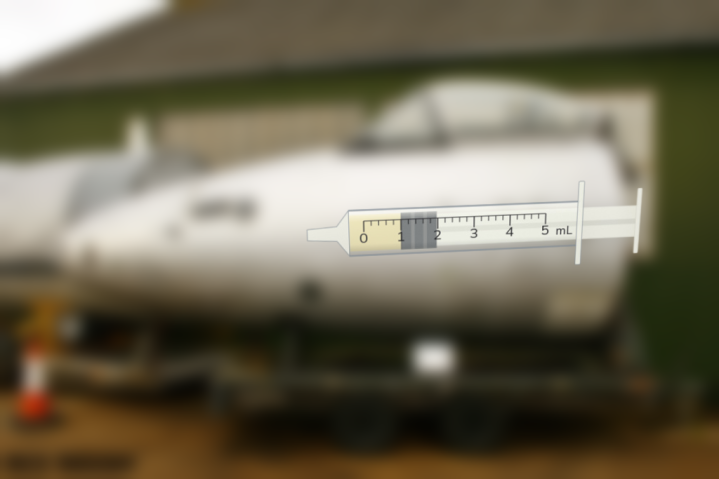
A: 1 mL
